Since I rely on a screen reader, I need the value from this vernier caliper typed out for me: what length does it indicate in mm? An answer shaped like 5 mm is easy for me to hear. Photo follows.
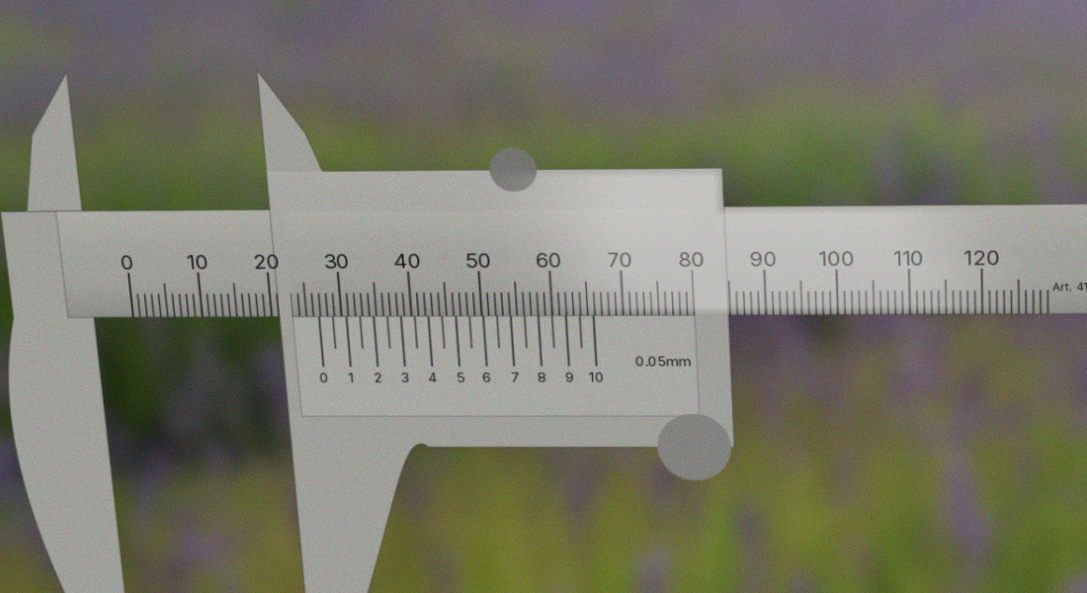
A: 26.8 mm
